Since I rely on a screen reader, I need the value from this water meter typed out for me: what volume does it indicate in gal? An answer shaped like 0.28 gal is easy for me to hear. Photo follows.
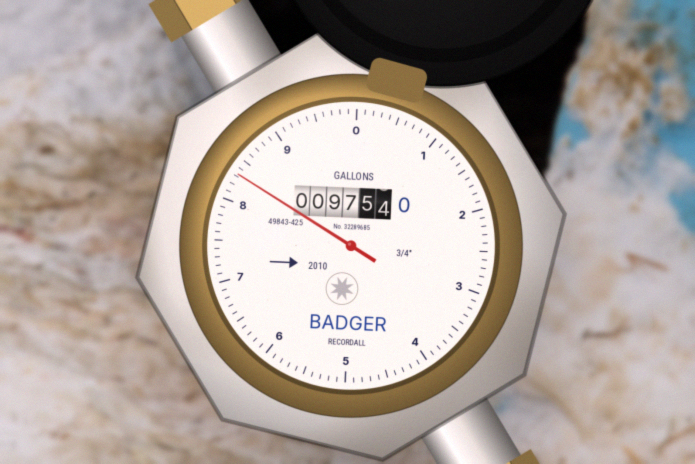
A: 97538.3 gal
